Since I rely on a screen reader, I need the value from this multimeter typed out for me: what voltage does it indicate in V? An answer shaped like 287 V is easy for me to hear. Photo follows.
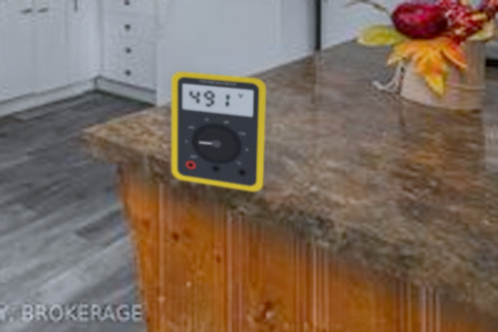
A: 491 V
